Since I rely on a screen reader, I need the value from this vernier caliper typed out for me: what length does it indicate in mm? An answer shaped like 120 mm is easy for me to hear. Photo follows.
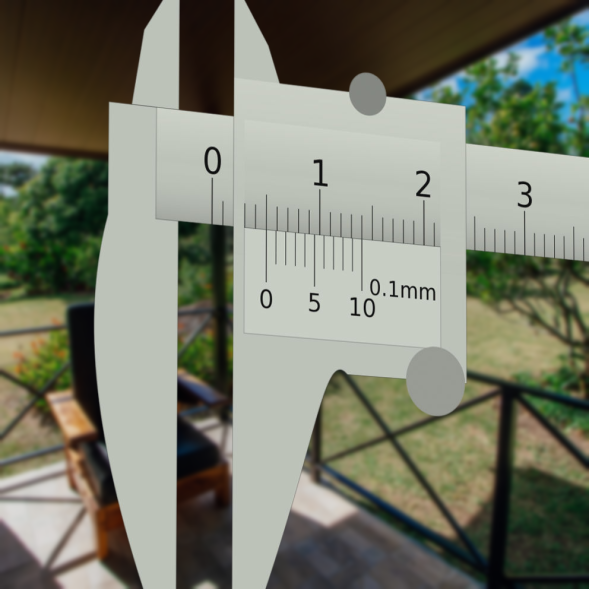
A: 5.0 mm
